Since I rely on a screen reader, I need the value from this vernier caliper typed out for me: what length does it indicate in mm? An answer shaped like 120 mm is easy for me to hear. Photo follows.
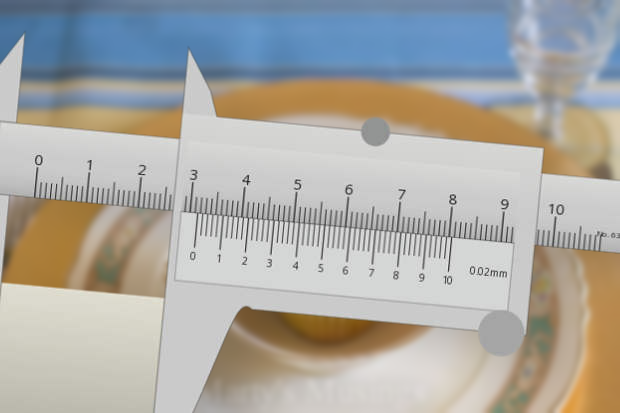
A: 31.5 mm
